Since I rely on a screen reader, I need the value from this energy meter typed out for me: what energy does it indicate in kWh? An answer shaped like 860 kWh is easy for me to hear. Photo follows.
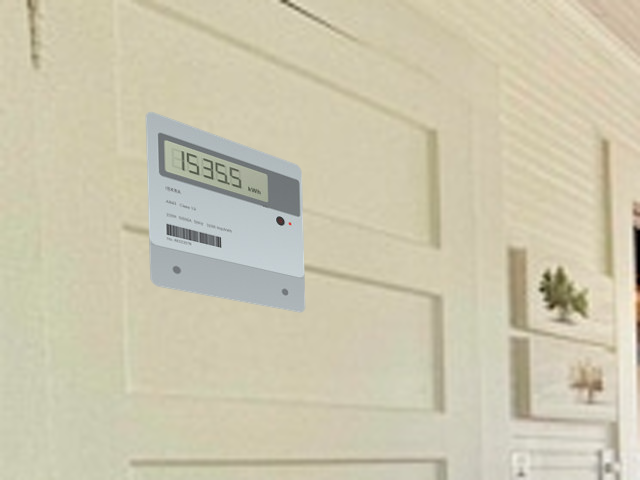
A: 1535.5 kWh
